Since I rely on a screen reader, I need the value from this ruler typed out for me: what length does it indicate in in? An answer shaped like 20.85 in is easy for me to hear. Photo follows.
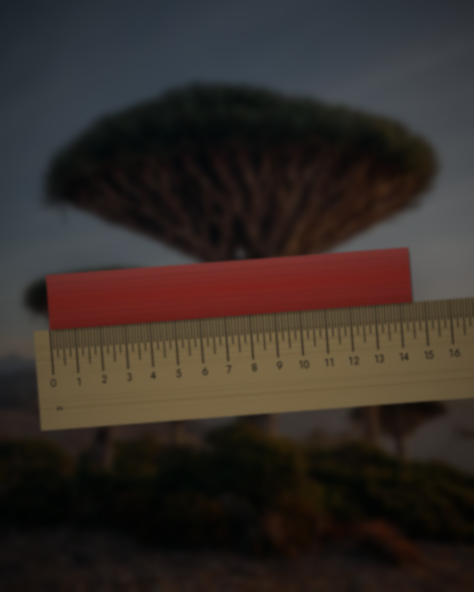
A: 14.5 in
